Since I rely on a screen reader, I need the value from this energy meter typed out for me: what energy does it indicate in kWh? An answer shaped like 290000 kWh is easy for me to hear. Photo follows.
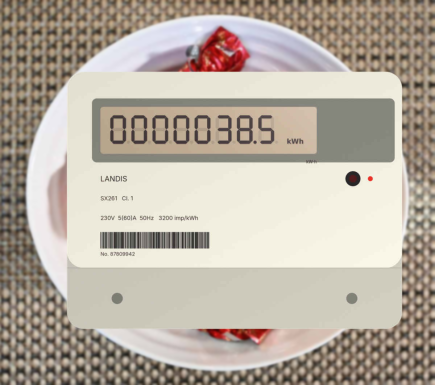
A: 38.5 kWh
